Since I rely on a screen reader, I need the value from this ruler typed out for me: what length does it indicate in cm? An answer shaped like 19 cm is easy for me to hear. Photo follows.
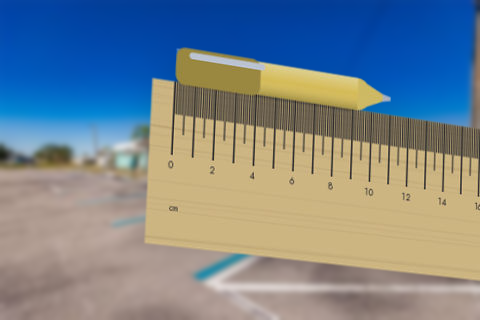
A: 11 cm
